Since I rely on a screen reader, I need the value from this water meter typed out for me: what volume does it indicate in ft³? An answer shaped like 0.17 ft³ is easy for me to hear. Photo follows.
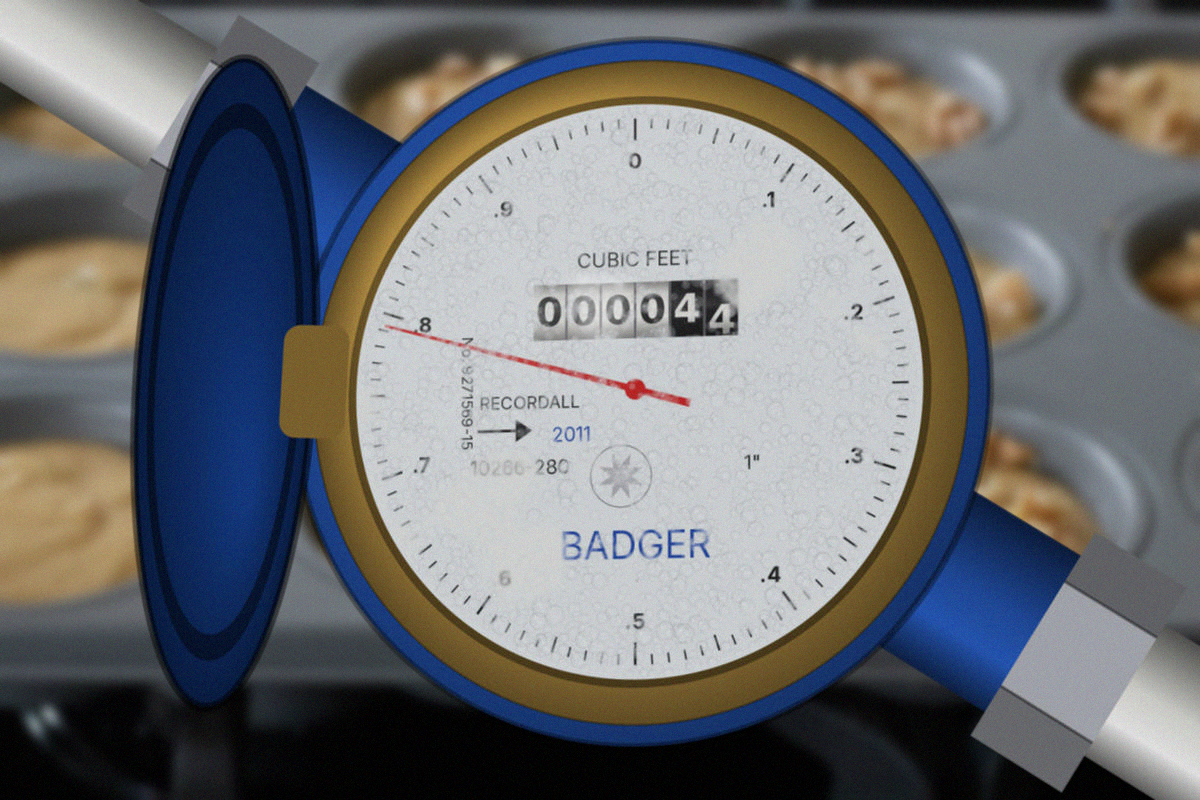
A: 43.79 ft³
